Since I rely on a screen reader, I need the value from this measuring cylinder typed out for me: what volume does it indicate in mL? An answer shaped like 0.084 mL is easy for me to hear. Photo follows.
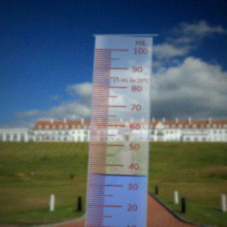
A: 35 mL
